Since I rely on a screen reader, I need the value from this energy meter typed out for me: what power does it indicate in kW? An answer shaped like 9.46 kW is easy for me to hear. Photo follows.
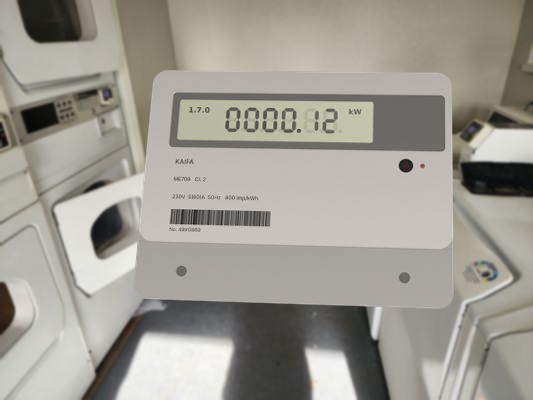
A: 0.12 kW
